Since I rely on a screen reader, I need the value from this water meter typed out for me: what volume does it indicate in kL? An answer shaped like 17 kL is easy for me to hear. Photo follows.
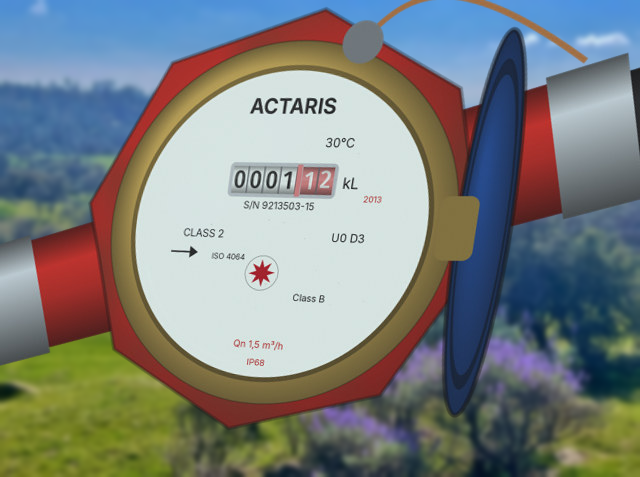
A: 1.12 kL
